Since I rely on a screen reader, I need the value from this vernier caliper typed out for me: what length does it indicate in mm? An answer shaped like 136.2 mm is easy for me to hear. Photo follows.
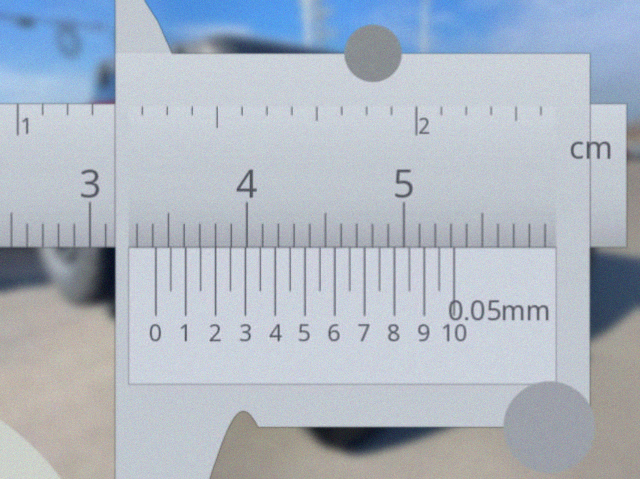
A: 34.2 mm
